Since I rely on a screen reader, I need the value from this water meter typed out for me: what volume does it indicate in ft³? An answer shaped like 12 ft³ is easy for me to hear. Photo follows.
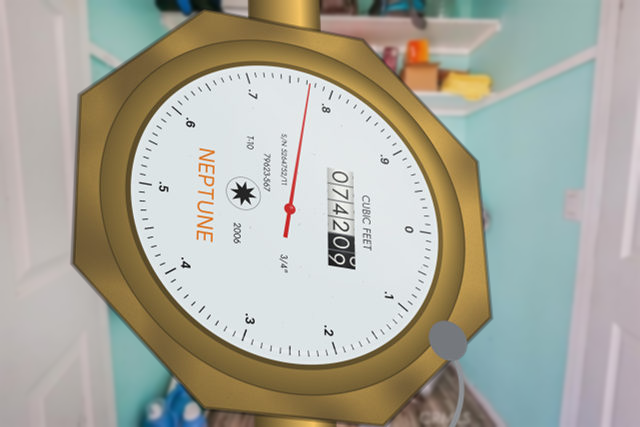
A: 74208.77 ft³
